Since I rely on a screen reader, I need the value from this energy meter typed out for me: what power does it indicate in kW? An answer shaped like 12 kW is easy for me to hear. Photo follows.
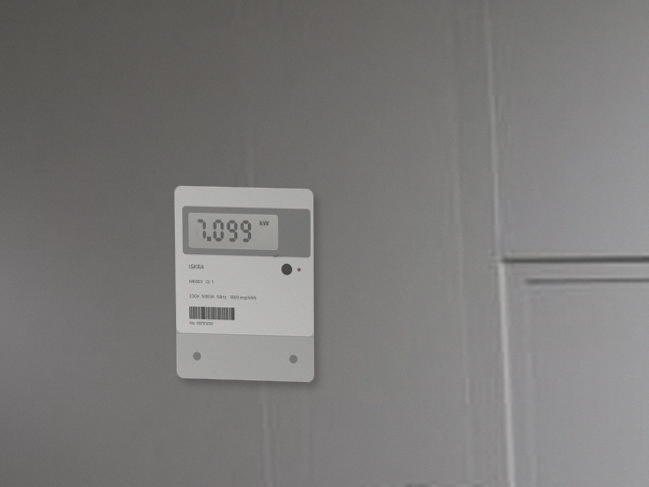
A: 7.099 kW
